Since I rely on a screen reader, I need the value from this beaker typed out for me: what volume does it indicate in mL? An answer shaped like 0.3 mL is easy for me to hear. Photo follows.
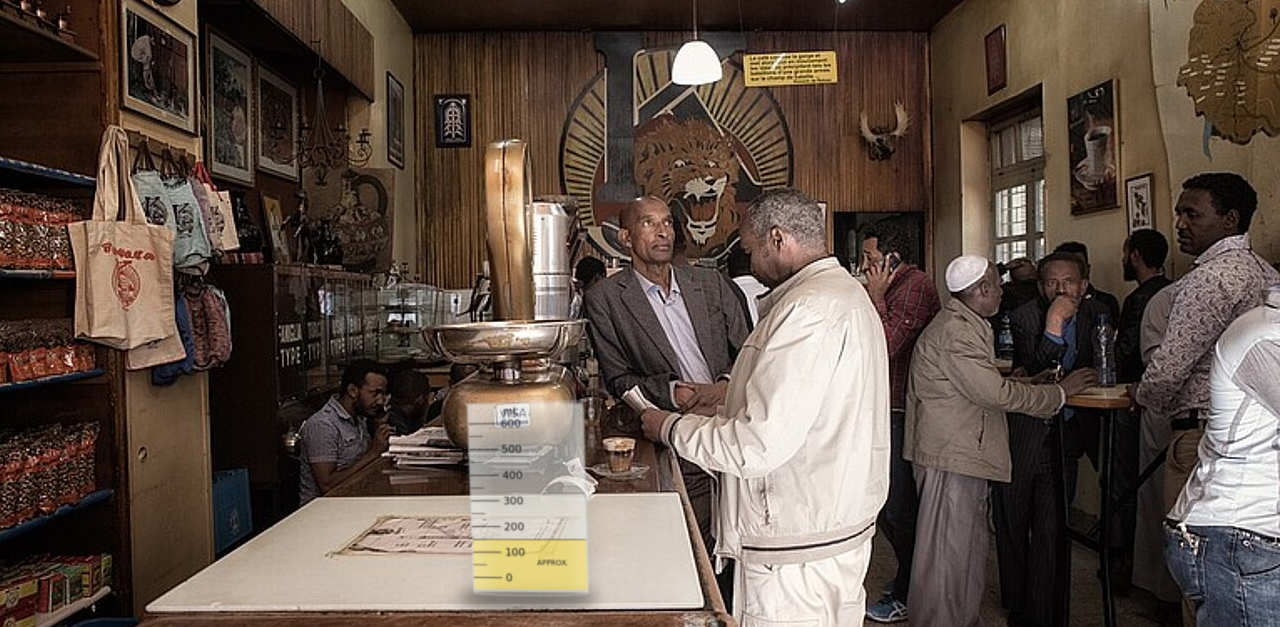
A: 150 mL
